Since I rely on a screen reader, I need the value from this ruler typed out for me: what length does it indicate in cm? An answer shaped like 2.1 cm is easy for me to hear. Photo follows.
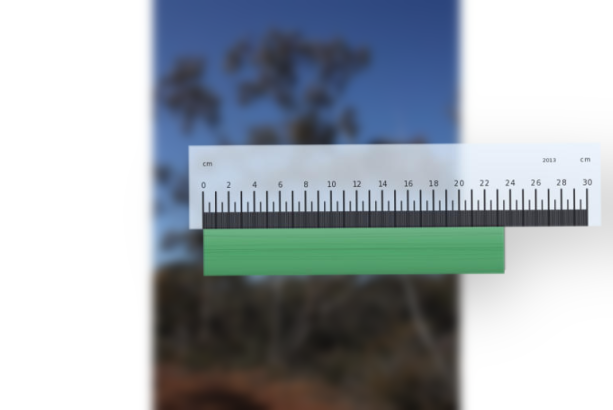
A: 23.5 cm
